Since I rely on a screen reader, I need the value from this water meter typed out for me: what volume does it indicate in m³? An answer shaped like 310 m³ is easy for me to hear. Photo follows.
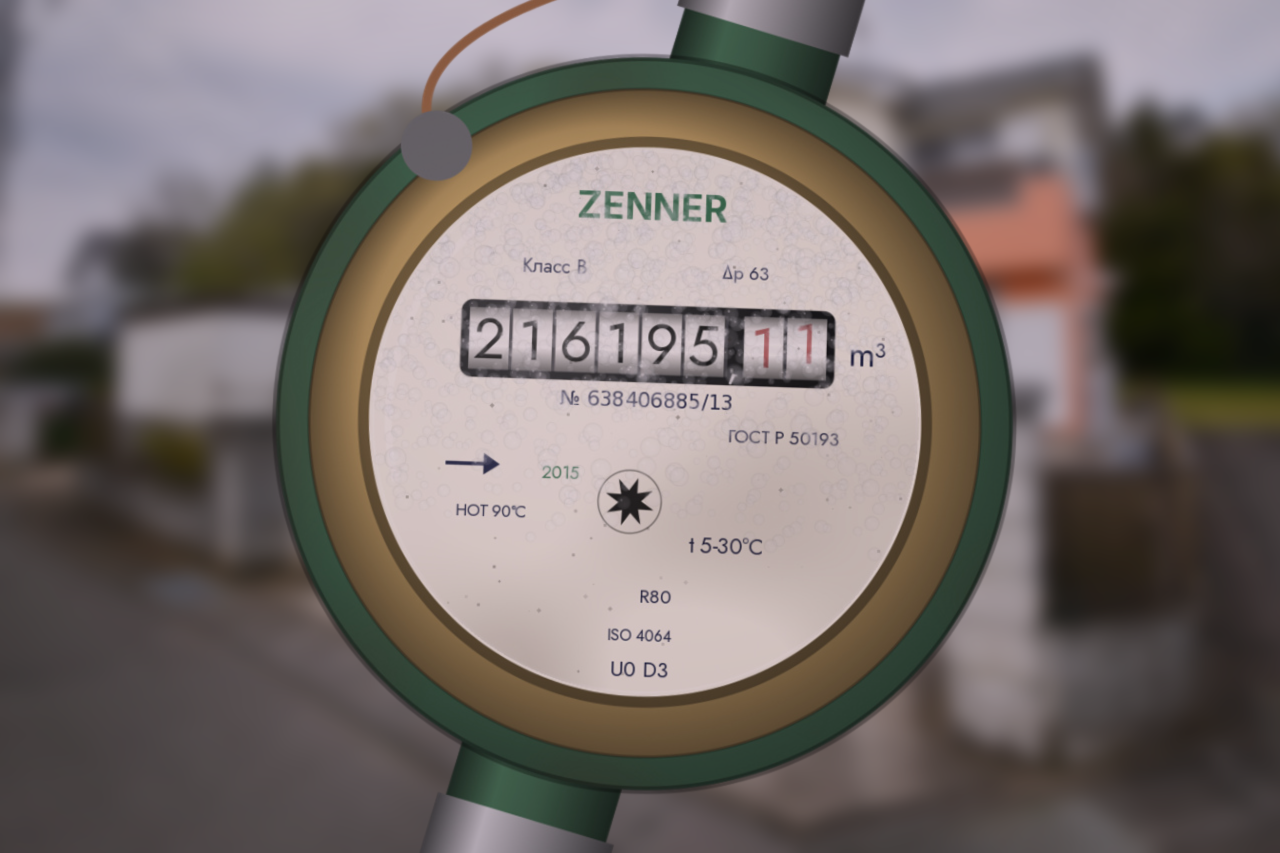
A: 216195.11 m³
